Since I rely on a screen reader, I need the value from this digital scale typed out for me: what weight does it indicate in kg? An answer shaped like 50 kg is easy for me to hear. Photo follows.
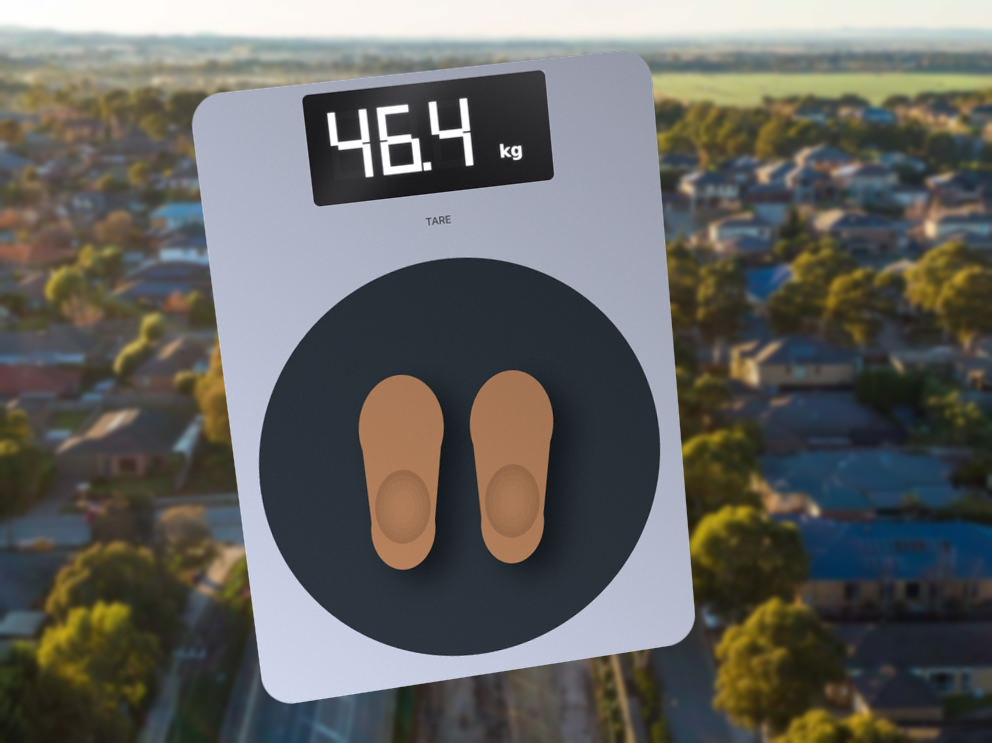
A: 46.4 kg
